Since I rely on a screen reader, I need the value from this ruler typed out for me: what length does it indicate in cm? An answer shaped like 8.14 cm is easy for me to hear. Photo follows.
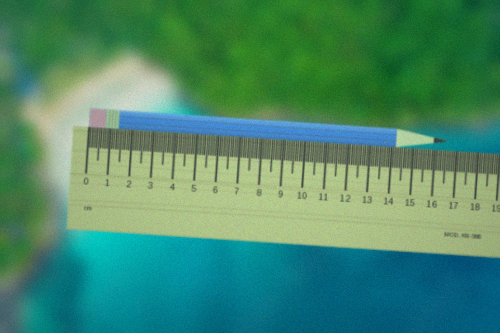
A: 16.5 cm
